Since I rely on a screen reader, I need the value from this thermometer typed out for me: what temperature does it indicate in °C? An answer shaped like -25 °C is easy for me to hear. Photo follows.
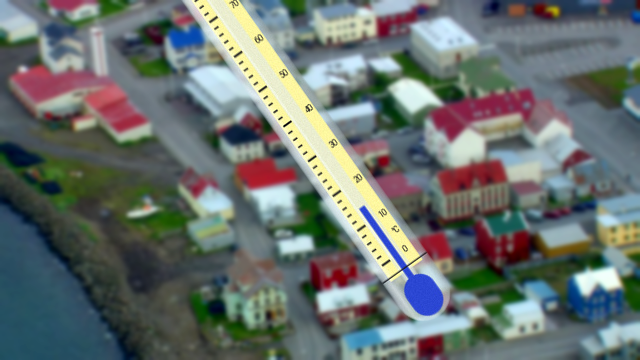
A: 14 °C
